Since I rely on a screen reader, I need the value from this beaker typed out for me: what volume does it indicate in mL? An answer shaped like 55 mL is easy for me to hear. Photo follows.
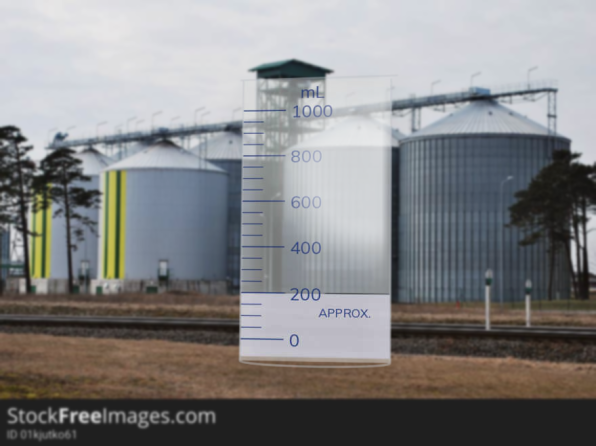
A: 200 mL
